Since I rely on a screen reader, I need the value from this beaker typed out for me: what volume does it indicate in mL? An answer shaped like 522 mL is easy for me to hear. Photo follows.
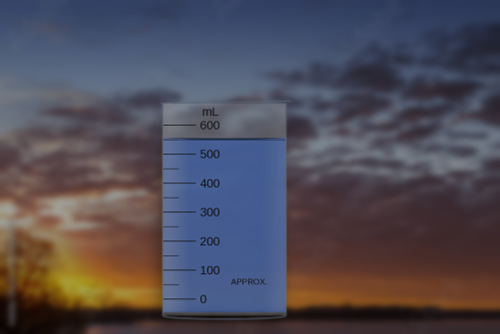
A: 550 mL
